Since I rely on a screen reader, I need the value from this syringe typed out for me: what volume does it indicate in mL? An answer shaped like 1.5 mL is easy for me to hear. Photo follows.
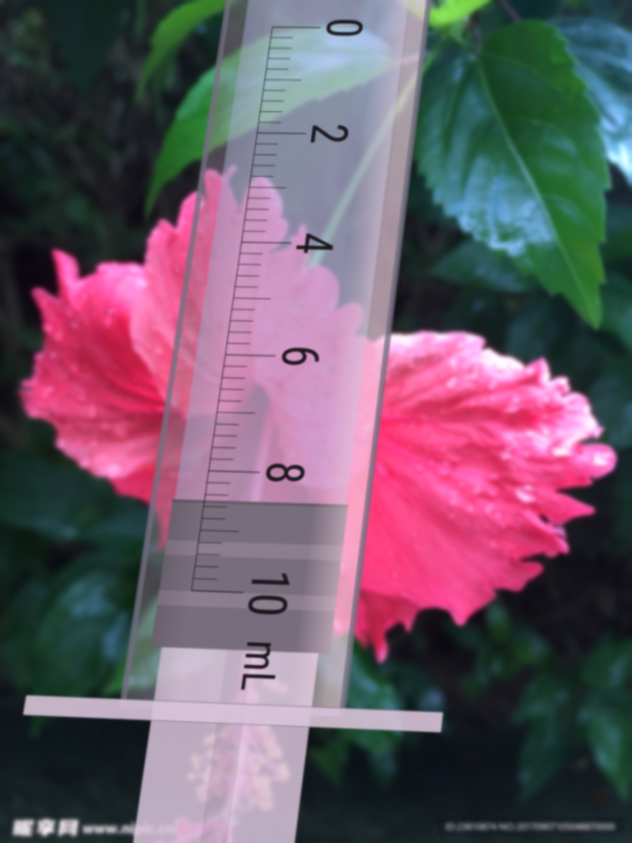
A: 8.5 mL
